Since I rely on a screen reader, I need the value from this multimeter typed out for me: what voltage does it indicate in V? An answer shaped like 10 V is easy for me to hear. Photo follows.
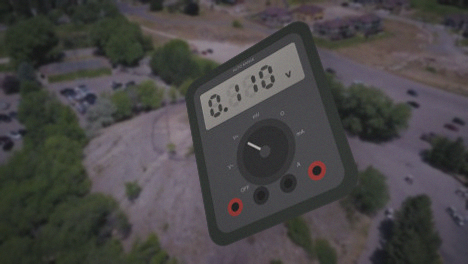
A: 0.110 V
